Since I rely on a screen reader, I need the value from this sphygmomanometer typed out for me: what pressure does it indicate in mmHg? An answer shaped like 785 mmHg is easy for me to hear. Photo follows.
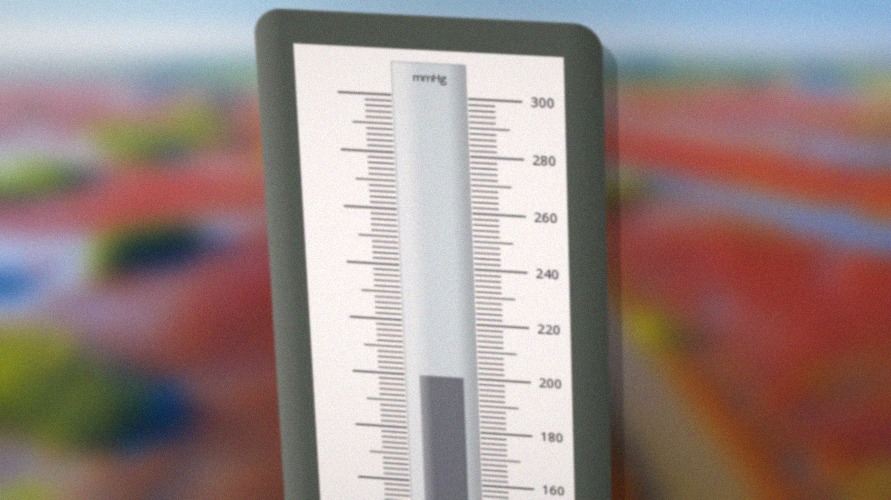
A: 200 mmHg
